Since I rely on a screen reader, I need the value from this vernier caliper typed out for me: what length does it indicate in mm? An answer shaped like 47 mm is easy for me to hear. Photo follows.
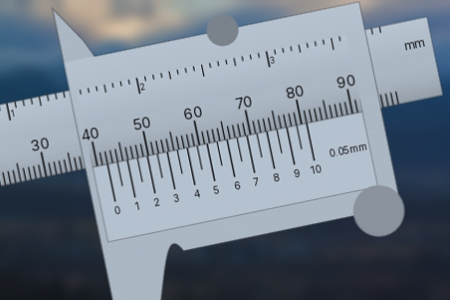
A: 42.0 mm
